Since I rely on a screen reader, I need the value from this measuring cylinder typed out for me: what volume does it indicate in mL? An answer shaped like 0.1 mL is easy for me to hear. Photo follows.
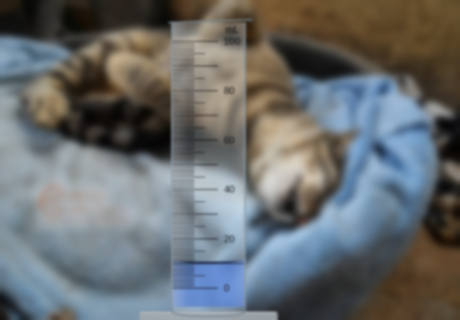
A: 10 mL
